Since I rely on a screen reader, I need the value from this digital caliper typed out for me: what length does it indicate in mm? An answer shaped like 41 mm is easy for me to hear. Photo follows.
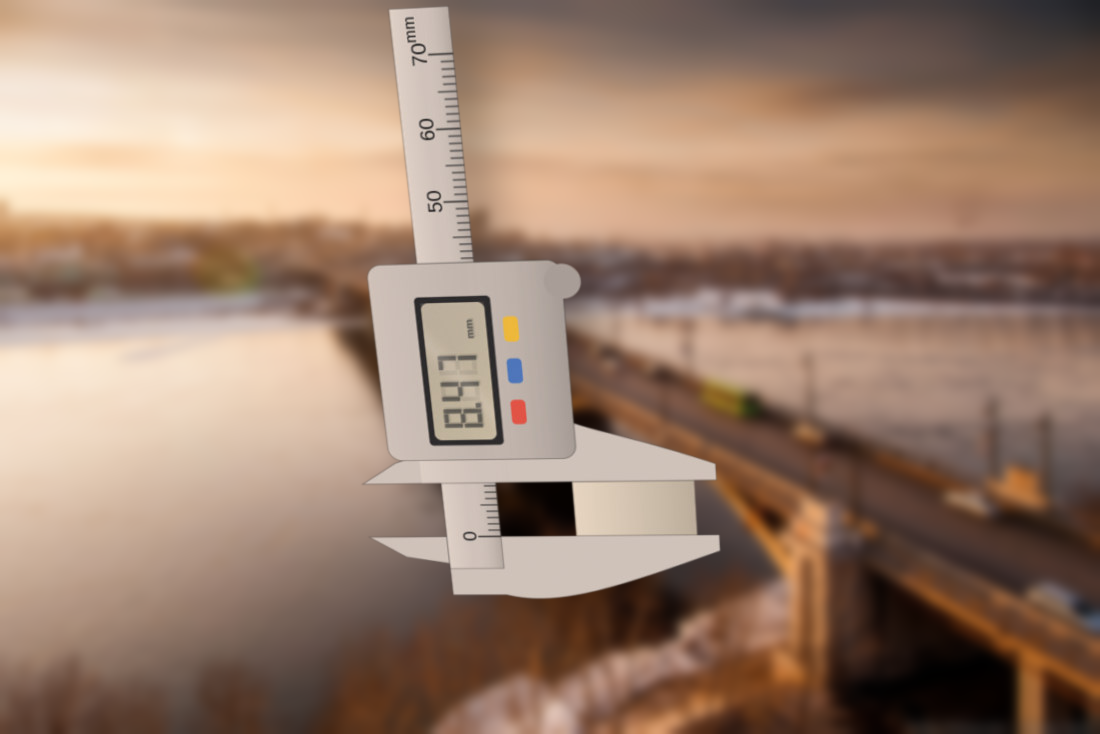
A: 8.47 mm
